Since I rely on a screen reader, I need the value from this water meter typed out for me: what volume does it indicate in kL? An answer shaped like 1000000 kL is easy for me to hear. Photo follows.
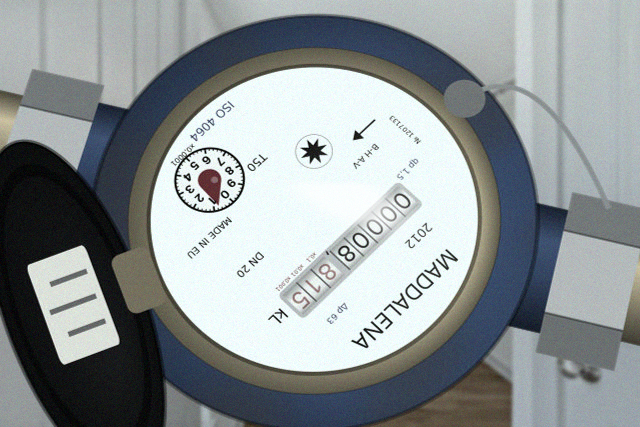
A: 8.8150 kL
